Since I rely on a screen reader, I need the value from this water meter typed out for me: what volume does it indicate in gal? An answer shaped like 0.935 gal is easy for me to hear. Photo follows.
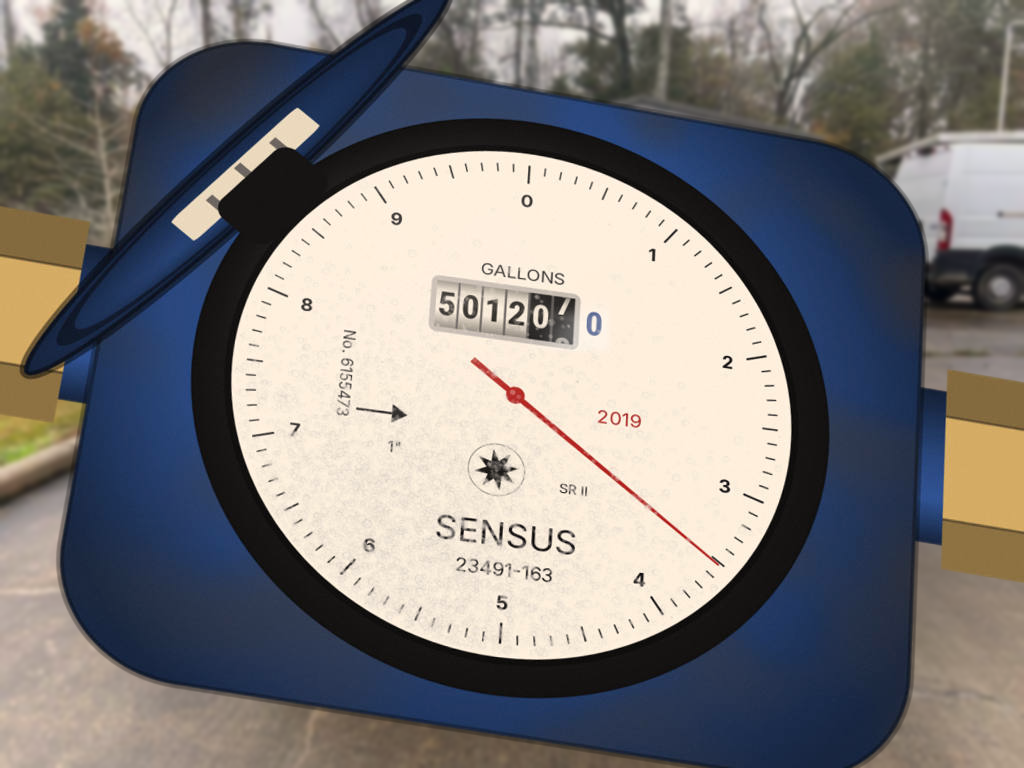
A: 5012073.5 gal
